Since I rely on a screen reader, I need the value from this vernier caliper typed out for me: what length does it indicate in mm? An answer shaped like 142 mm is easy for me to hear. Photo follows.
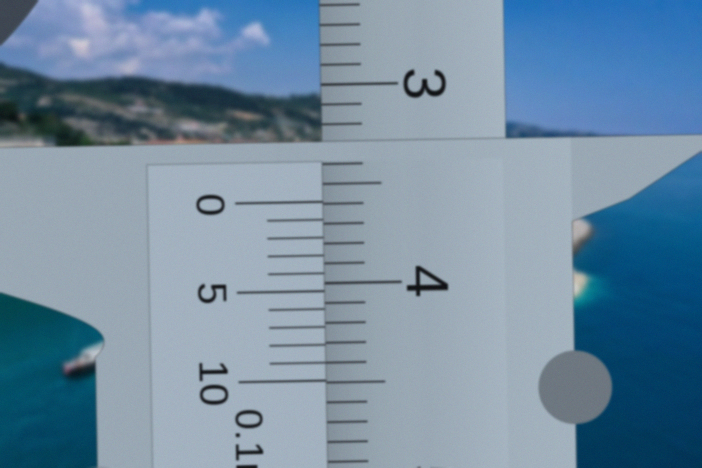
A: 35.9 mm
